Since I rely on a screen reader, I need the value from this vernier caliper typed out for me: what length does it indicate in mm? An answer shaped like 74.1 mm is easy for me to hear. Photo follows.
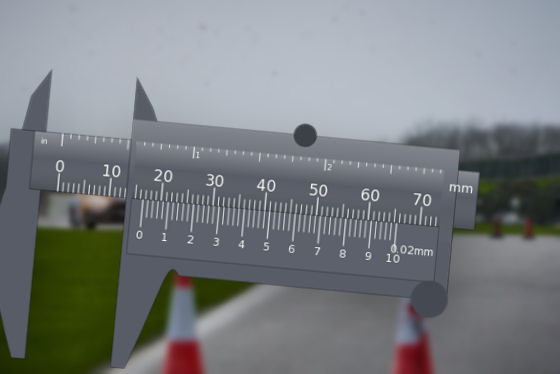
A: 16.5 mm
